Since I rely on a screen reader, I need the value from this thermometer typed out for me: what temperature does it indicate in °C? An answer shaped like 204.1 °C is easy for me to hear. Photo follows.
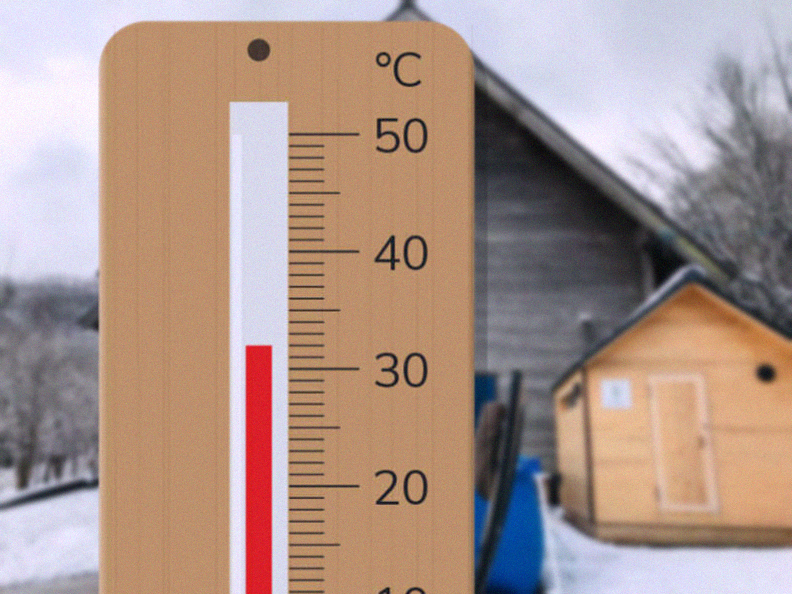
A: 32 °C
